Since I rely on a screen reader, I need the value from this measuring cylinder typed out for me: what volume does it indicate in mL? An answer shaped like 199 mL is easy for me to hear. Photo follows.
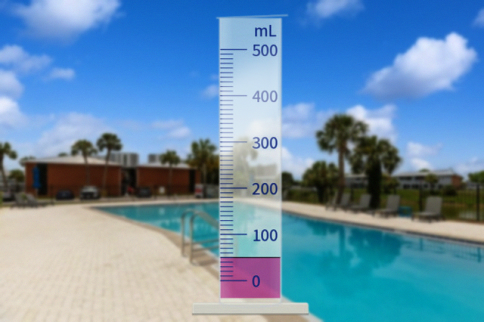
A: 50 mL
